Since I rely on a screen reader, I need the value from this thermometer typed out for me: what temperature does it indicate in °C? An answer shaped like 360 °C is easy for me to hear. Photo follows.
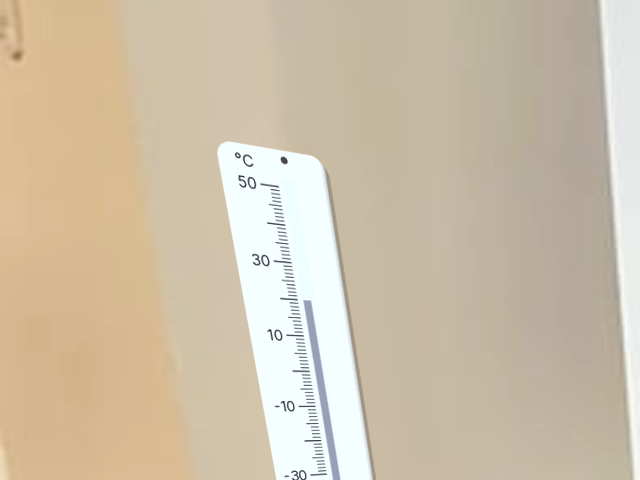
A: 20 °C
